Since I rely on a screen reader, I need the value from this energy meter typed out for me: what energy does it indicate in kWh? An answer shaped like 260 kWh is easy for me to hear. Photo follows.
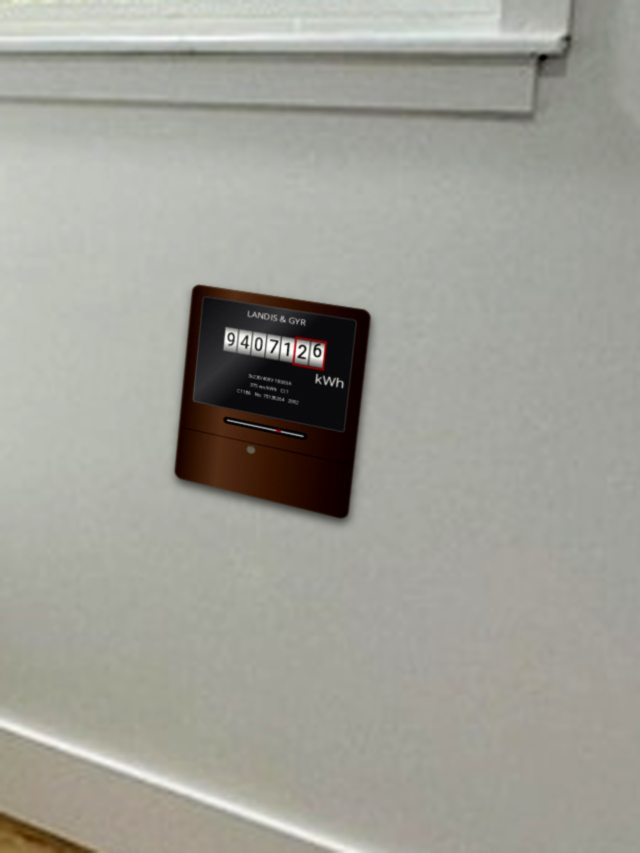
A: 94071.26 kWh
